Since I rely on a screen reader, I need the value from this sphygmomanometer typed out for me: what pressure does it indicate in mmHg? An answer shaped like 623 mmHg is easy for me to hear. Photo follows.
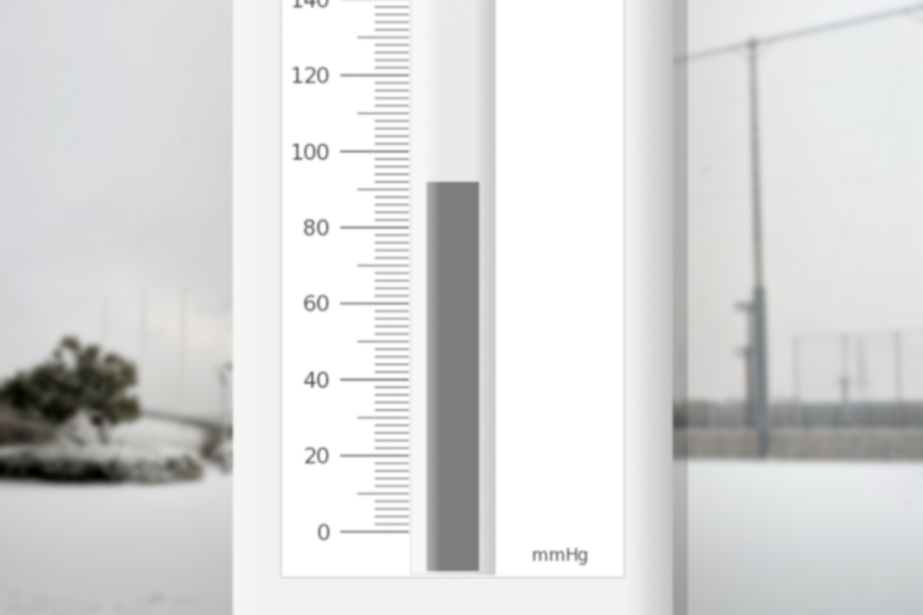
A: 92 mmHg
